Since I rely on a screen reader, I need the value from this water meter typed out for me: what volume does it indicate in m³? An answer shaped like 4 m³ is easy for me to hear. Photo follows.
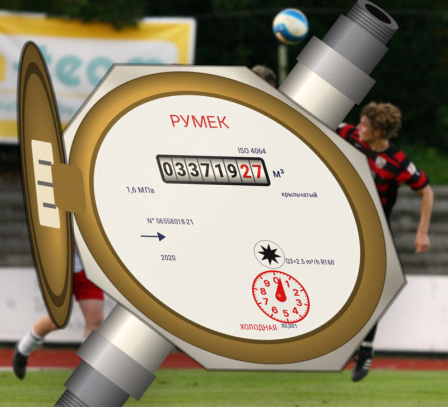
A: 33719.270 m³
